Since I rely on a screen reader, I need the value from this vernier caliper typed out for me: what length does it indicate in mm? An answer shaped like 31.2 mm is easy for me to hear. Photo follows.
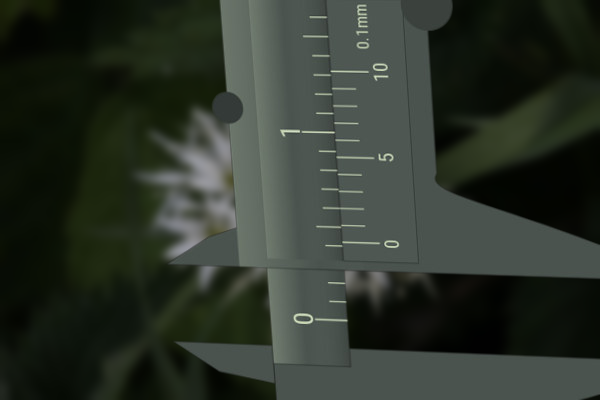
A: 4.2 mm
